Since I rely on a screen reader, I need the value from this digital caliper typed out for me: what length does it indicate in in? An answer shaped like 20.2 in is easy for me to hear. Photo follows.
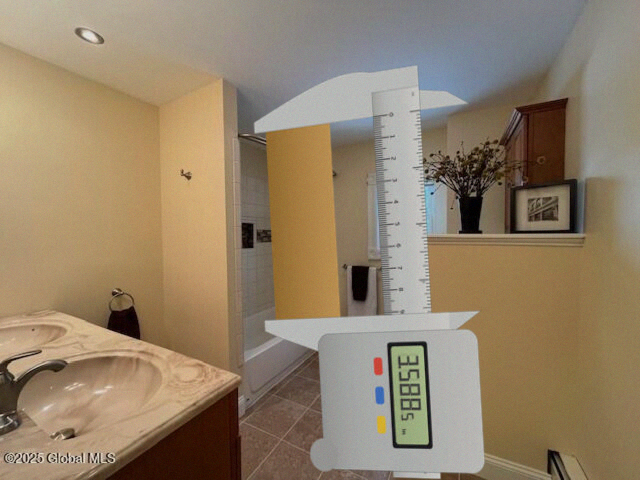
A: 3.5885 in
